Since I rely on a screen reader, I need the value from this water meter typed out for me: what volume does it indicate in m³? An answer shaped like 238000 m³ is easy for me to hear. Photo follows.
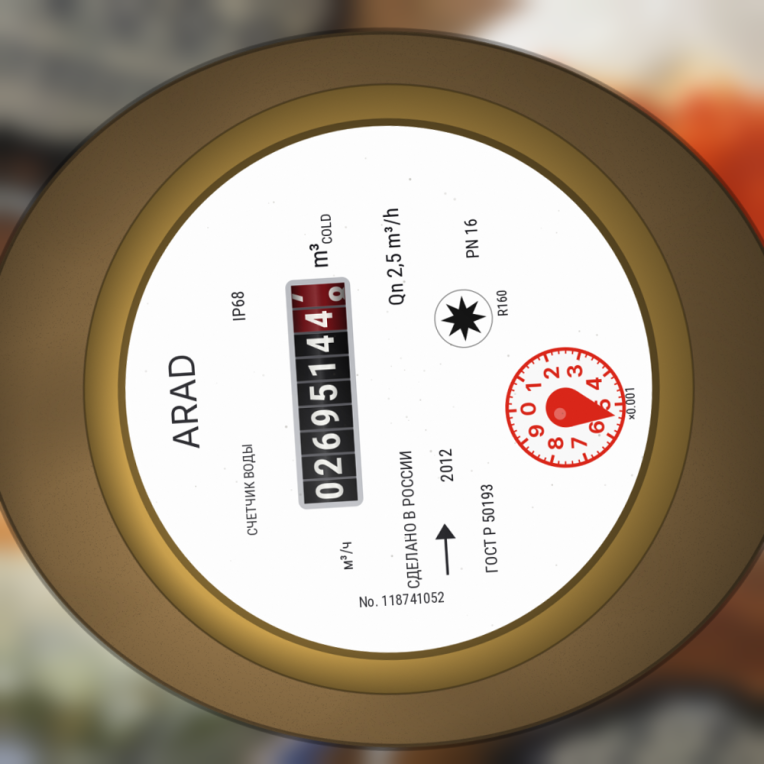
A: 269514.475 m³
